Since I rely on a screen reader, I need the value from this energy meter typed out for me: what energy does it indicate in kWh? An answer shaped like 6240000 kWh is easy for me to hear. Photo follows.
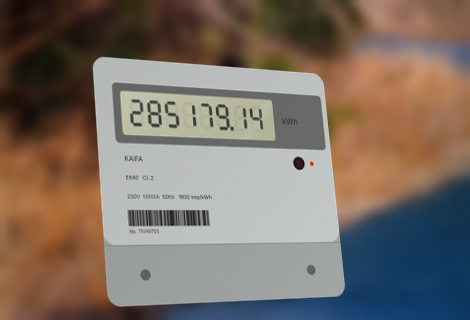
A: 285179.14 kWh
